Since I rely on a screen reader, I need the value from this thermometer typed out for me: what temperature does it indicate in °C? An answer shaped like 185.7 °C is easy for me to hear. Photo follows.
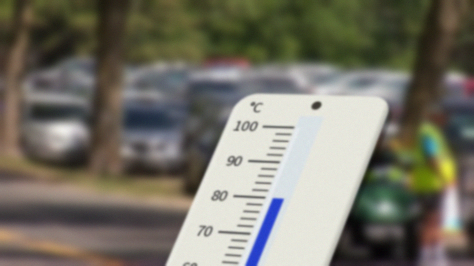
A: 80 °C
